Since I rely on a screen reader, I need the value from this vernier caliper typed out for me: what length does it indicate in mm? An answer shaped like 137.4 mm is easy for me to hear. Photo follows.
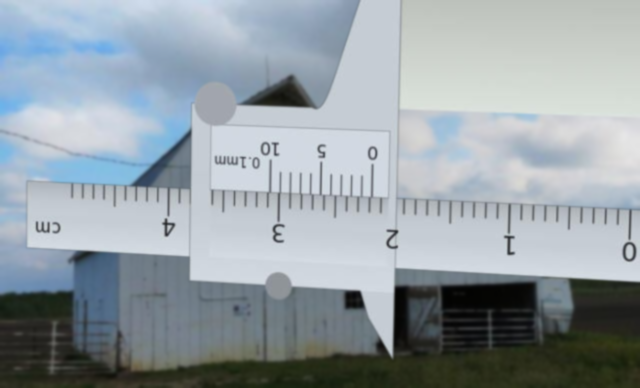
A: 21.8 mm
